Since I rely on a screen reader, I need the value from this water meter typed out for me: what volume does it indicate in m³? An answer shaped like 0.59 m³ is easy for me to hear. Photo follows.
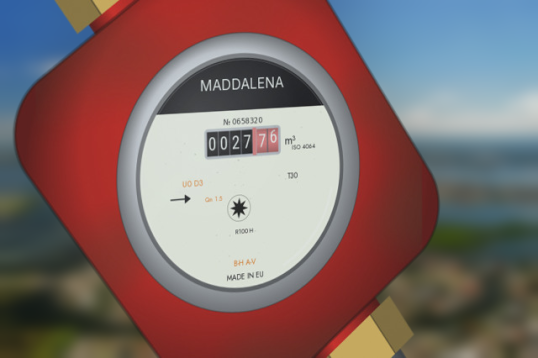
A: 27.76 m³
